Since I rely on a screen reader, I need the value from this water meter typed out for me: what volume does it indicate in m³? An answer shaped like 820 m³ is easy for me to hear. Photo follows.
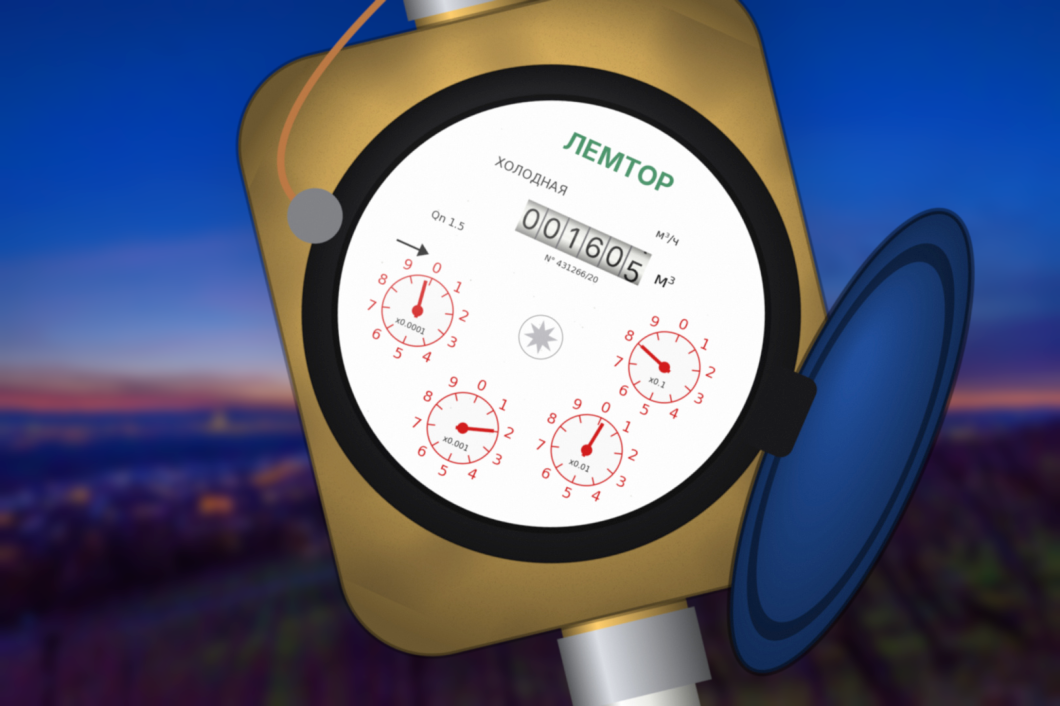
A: 1604.8019 m³
